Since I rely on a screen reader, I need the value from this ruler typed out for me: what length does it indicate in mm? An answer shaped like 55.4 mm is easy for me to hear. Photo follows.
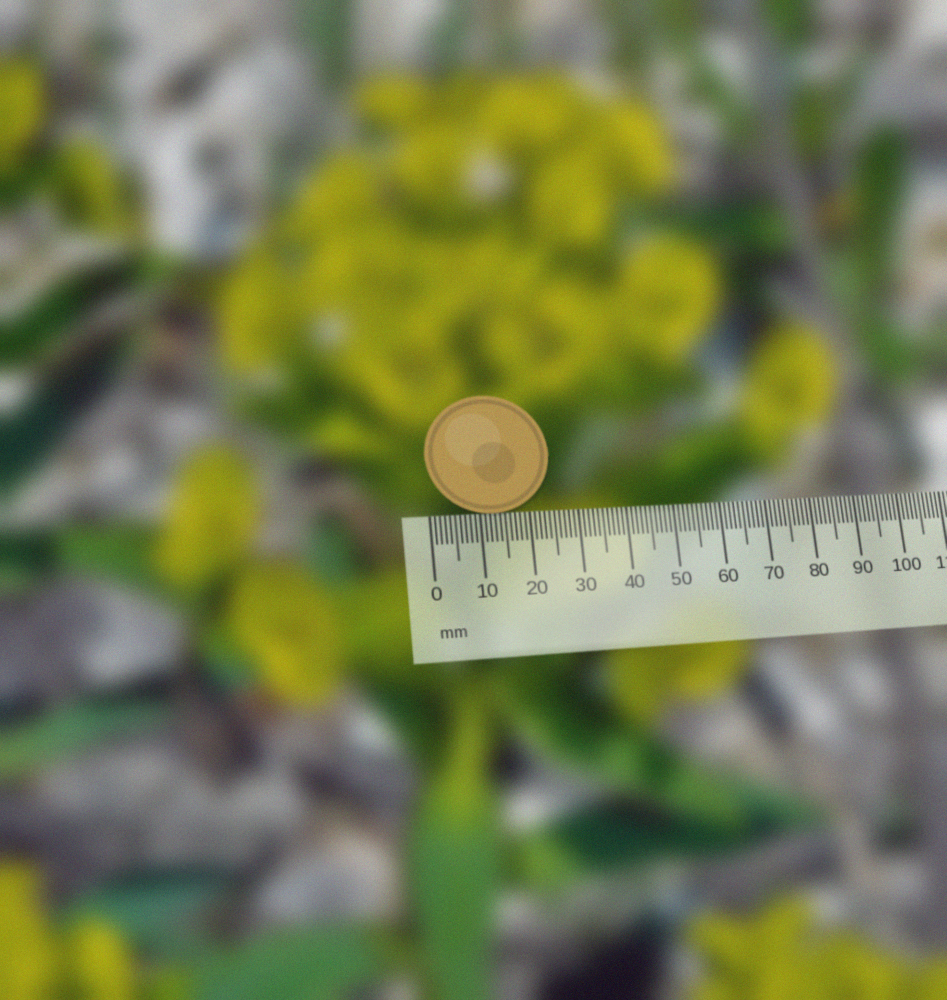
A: 25 mm
